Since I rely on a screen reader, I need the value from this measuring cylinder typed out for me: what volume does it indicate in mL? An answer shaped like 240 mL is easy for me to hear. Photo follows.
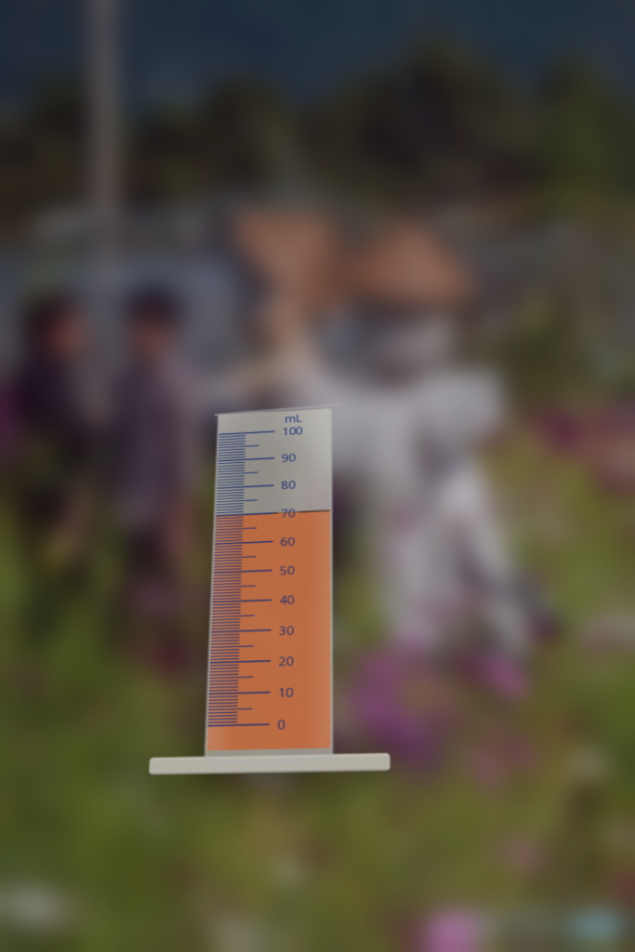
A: 70 mL
